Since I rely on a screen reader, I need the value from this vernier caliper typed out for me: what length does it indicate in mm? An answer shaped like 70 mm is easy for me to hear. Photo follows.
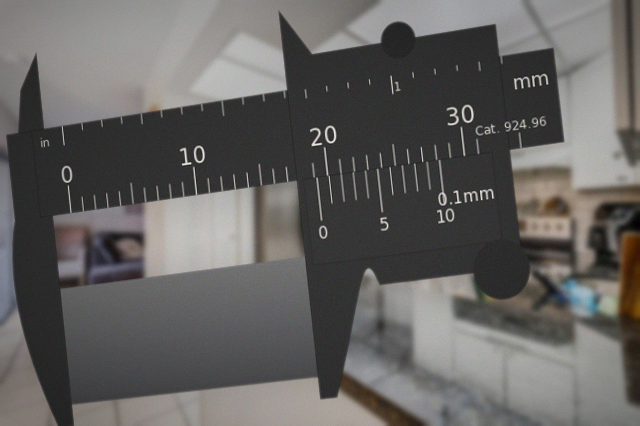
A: 19.2 mm
